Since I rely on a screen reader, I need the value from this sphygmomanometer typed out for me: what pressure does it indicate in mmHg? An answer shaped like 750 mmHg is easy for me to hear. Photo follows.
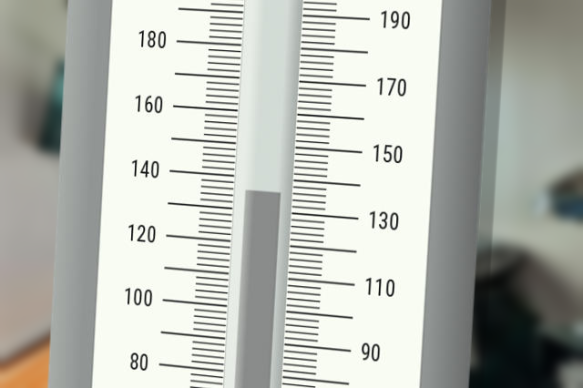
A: 136 mmHg
